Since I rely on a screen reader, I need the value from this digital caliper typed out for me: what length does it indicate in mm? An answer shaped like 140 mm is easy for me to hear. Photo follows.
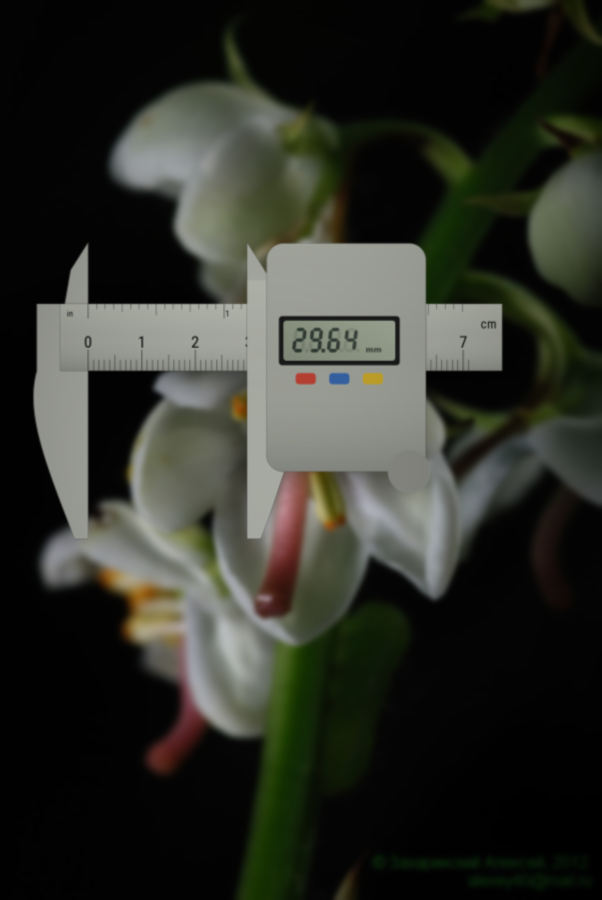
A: 29.64 mm
